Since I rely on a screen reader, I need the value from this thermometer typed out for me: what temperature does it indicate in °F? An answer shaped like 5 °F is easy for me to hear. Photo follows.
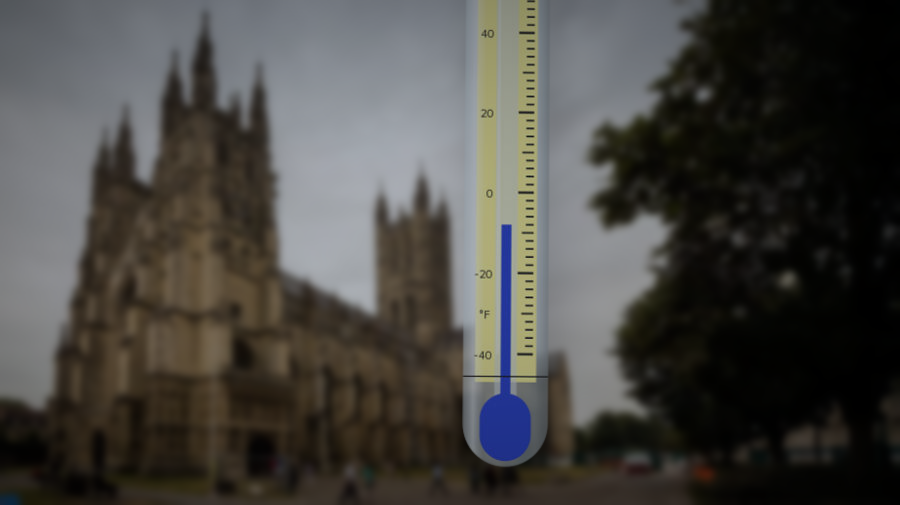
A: -8 °F
